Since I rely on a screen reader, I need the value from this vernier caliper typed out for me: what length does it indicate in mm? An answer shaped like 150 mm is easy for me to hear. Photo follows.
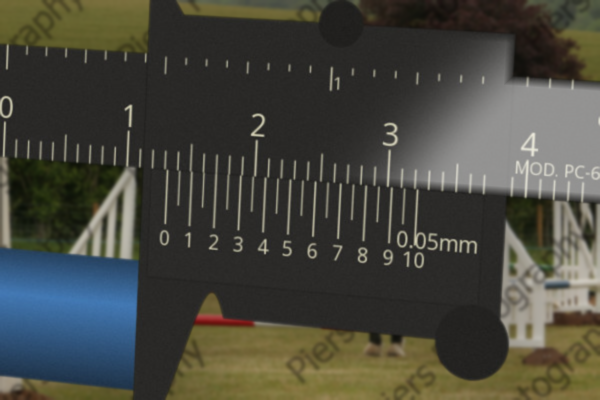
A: 13.2 mm
